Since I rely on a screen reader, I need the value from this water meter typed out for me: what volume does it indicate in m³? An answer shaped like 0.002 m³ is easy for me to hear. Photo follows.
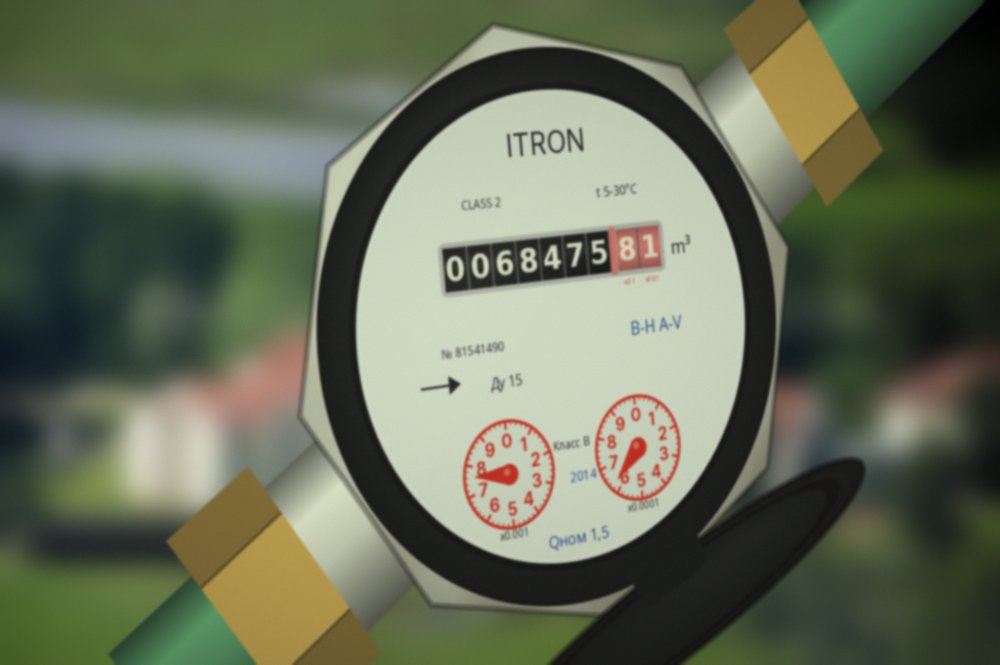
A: 68475.8176 m³
